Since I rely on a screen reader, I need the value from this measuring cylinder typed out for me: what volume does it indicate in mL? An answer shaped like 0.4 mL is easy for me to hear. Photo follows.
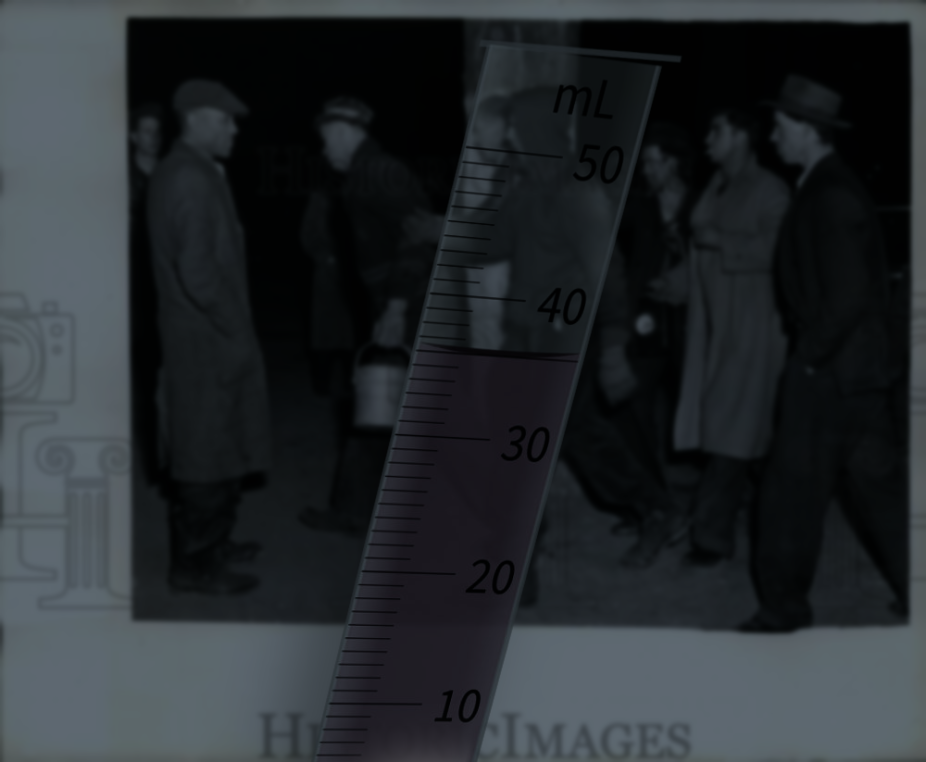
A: 36 mL
